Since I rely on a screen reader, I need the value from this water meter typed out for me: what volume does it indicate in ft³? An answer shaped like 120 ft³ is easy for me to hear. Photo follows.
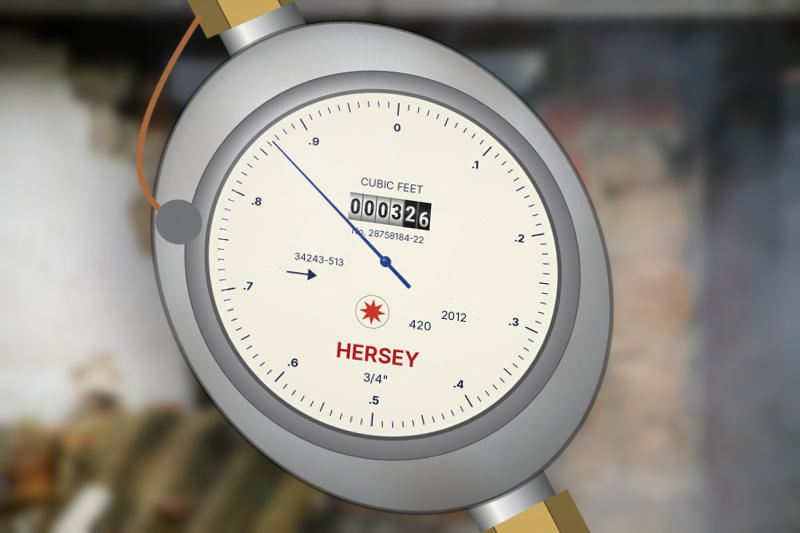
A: 325.86 ft³
